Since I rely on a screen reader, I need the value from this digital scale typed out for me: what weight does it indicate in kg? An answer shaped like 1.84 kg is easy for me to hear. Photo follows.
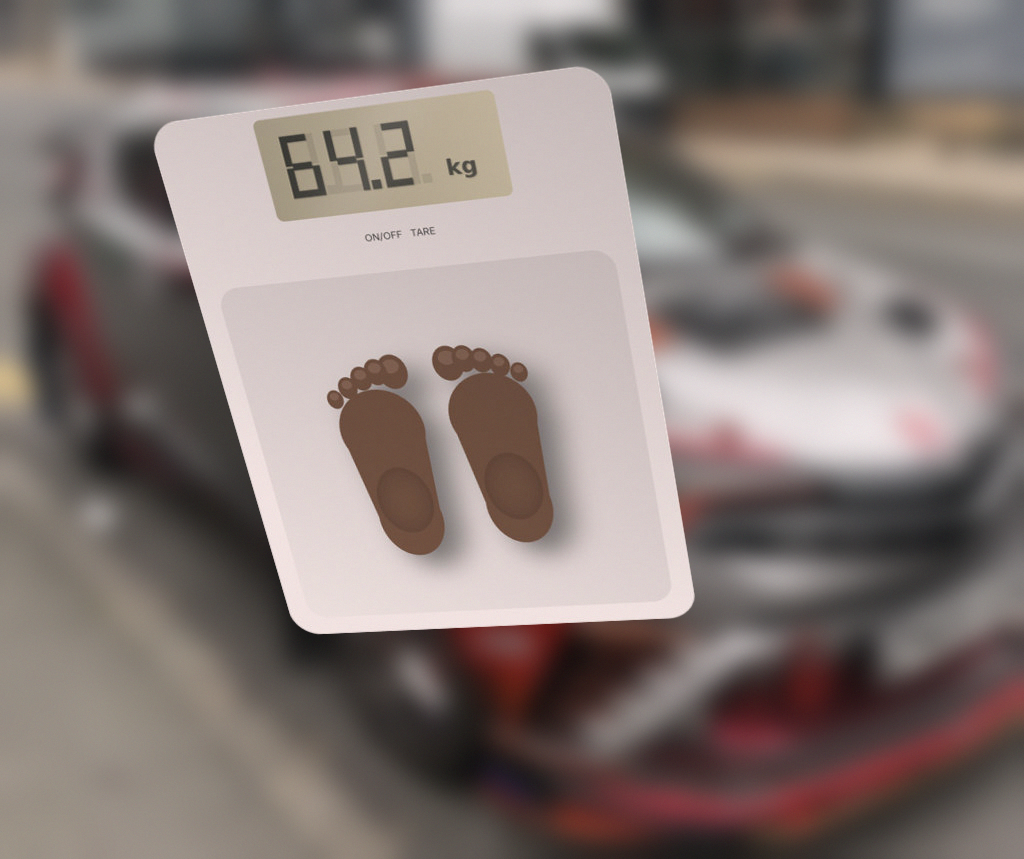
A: 64.2 kg
